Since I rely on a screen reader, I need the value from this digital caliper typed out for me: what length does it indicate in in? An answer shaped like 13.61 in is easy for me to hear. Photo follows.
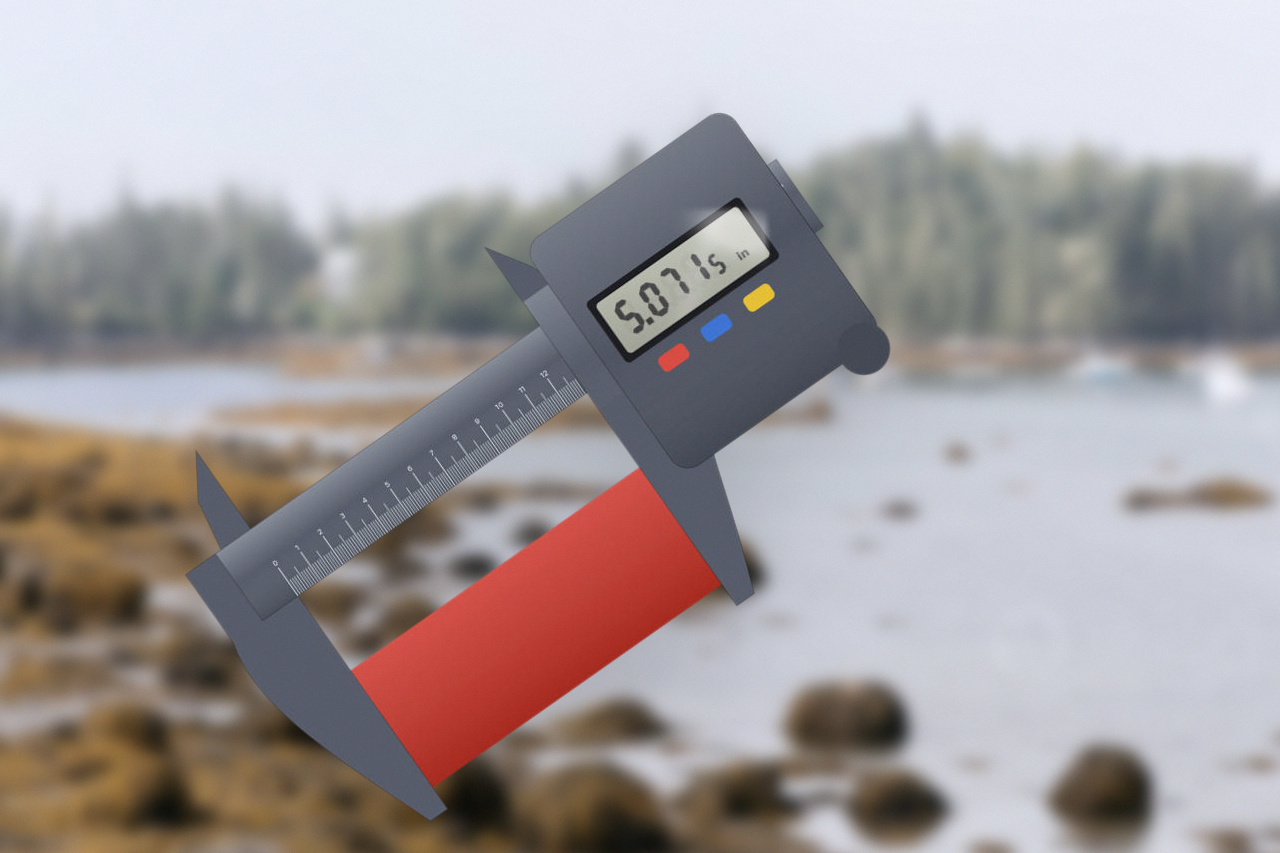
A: 5.0715 in
